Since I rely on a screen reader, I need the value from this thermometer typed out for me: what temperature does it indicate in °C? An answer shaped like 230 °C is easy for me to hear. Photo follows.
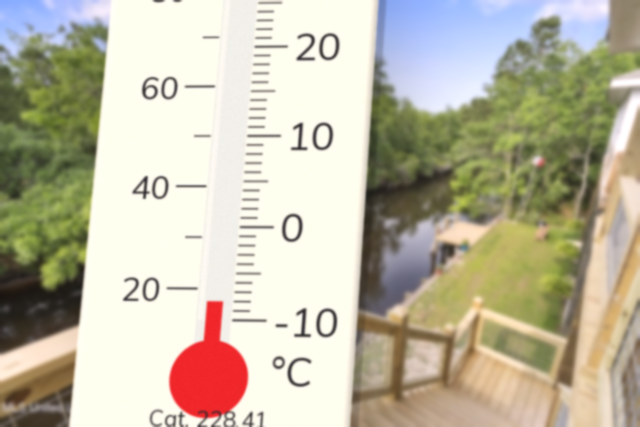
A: -8 °C
